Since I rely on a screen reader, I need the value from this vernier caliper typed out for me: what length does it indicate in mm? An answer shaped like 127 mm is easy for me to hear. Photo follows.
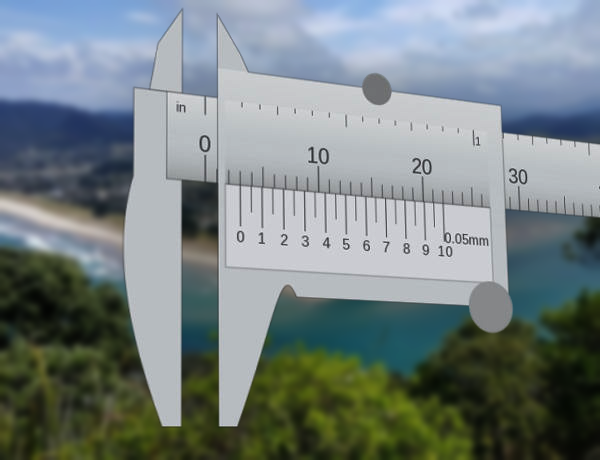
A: 3.0 mm
